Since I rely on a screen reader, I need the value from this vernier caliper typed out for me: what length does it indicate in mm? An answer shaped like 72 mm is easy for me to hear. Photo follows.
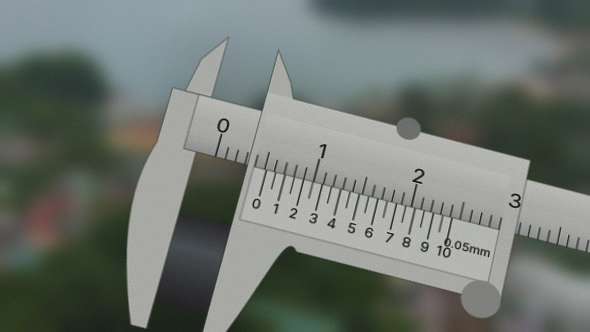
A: 5.2 mm
